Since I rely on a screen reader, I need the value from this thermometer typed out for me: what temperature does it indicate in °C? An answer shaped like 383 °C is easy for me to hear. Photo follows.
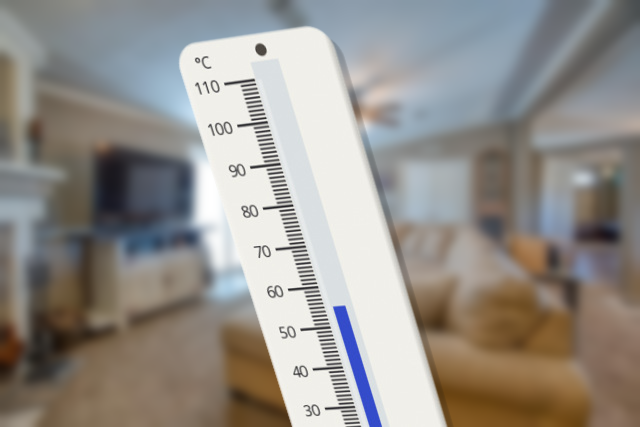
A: 55 °C
